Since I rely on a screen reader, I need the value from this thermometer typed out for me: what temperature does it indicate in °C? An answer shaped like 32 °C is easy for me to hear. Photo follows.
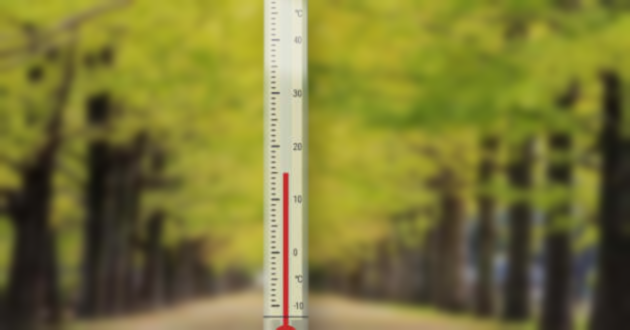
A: 15 °C
